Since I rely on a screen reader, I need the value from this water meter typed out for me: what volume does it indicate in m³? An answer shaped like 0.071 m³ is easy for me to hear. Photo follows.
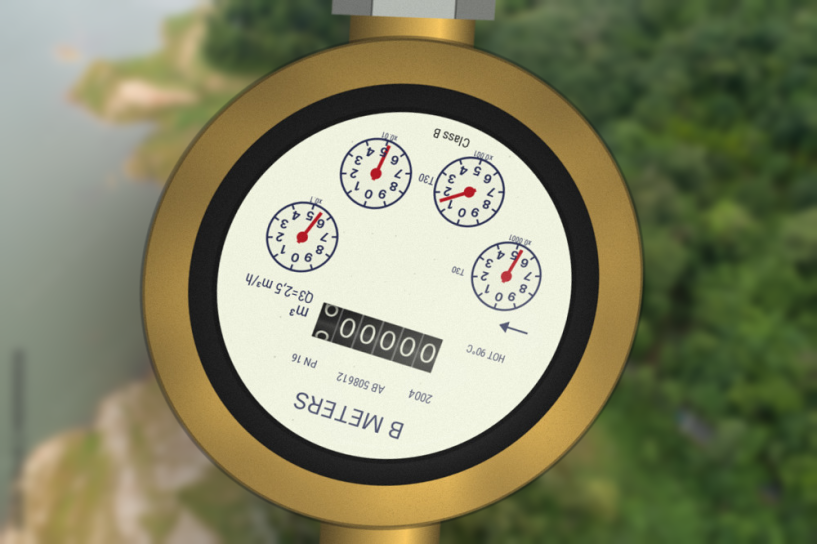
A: 8.5515 m³
